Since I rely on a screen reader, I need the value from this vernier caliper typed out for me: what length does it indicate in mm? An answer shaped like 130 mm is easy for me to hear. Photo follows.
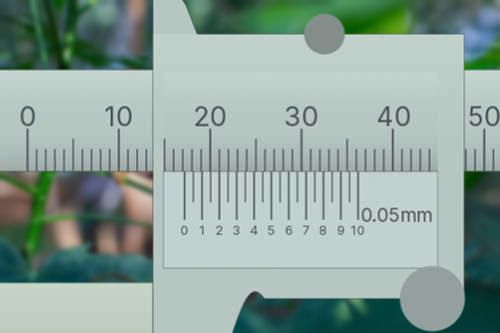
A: 17.2 mm
